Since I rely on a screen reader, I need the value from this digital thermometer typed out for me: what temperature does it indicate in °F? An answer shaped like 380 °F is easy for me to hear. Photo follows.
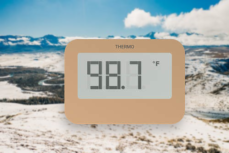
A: 98.7 °F
